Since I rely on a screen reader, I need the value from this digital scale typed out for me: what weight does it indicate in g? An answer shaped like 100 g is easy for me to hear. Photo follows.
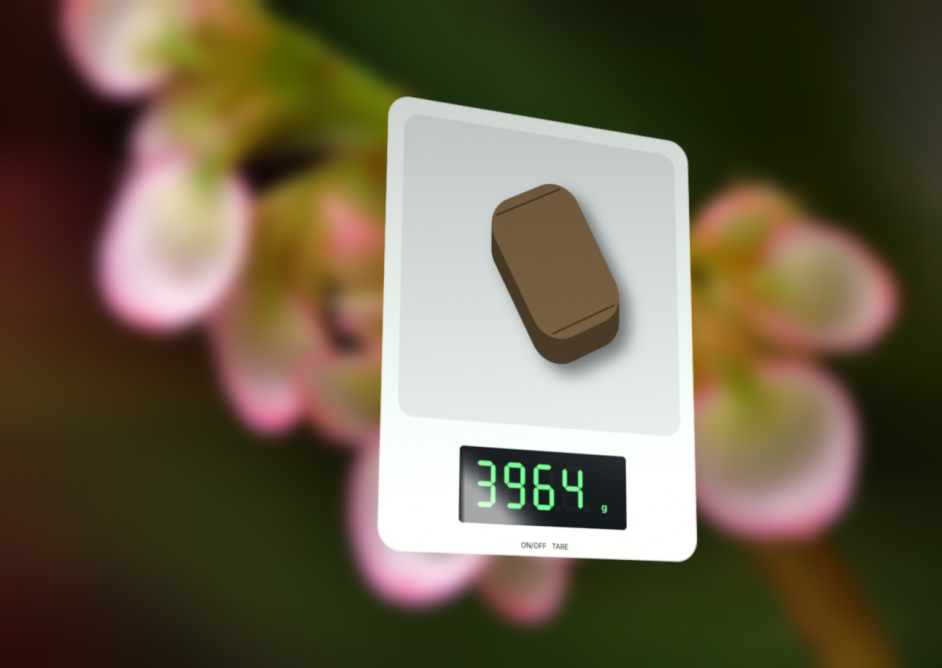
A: 3964 g
